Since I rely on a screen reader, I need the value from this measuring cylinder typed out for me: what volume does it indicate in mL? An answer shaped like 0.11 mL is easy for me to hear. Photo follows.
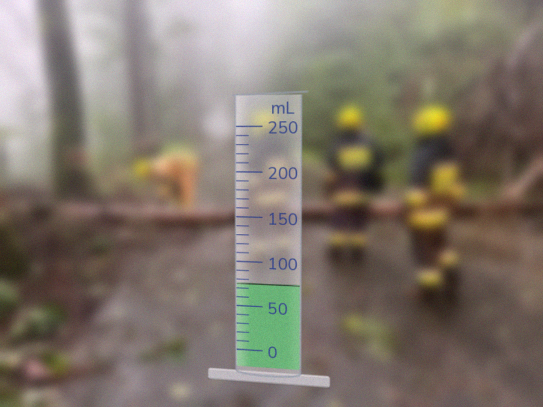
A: 75 mL
